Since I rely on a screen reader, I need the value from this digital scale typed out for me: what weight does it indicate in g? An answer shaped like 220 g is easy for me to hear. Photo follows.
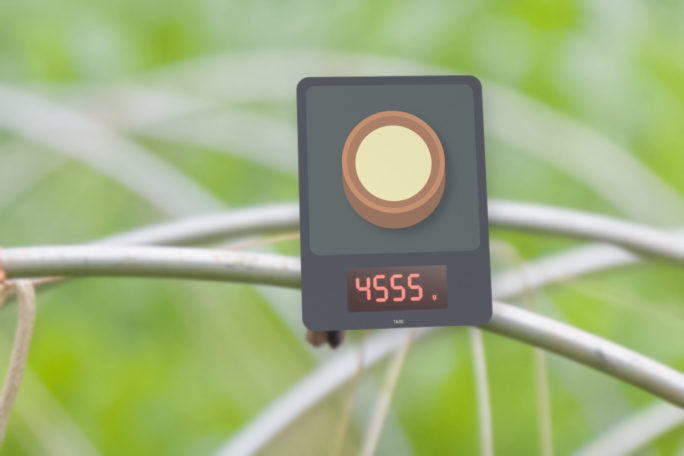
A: 4555 g
